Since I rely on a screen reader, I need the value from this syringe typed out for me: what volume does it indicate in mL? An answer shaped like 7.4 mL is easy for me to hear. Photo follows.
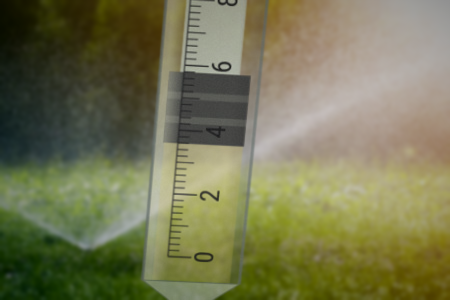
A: 3.6 mL
